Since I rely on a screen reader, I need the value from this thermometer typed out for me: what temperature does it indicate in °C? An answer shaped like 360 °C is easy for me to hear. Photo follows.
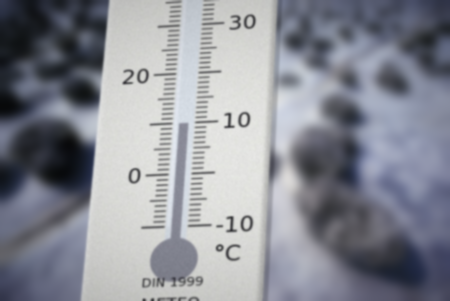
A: 10 °C
